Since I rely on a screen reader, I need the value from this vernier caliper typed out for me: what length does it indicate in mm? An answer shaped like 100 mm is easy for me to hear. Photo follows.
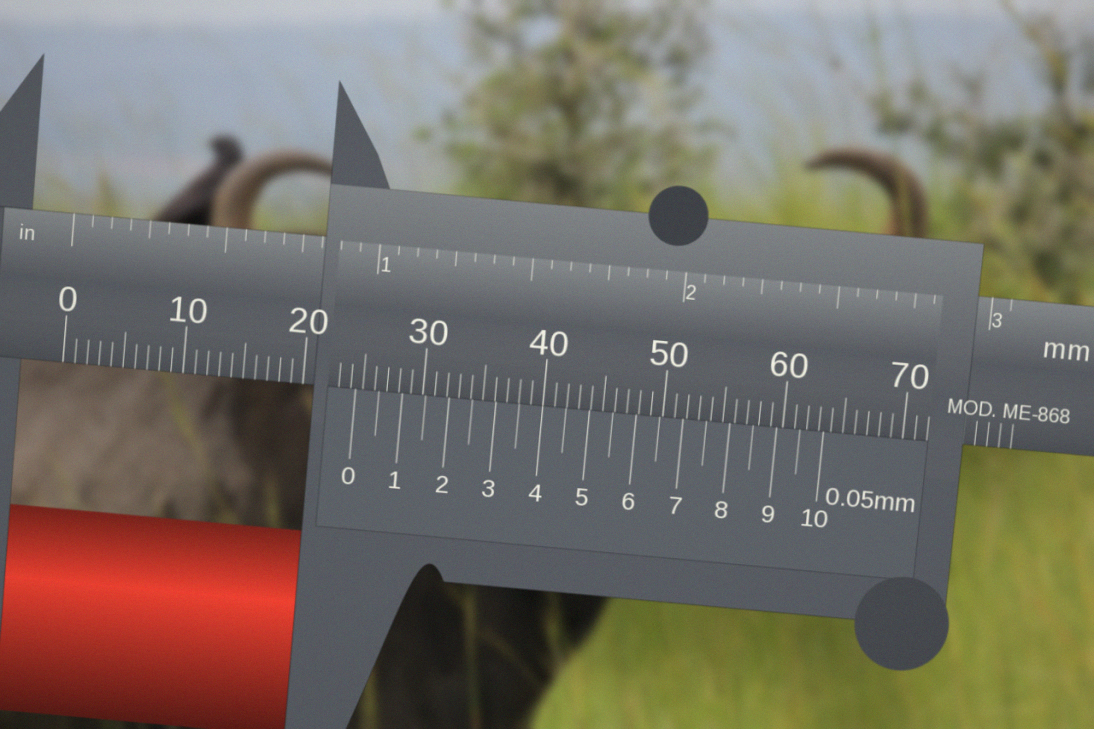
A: 24.4 mm
